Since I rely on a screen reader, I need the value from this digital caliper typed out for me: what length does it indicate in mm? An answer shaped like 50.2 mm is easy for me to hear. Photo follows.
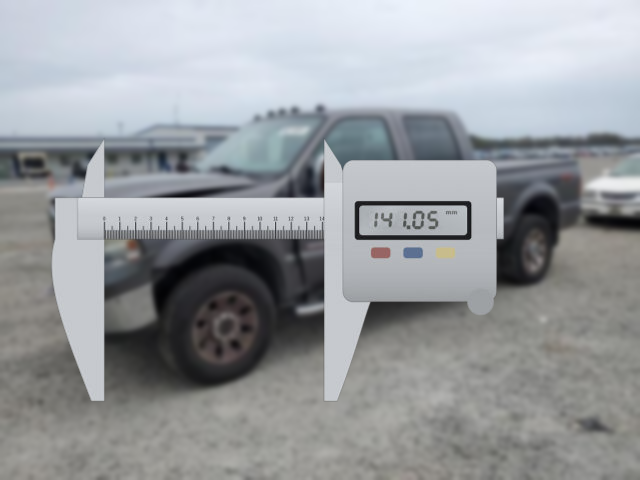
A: 141.05 mm
